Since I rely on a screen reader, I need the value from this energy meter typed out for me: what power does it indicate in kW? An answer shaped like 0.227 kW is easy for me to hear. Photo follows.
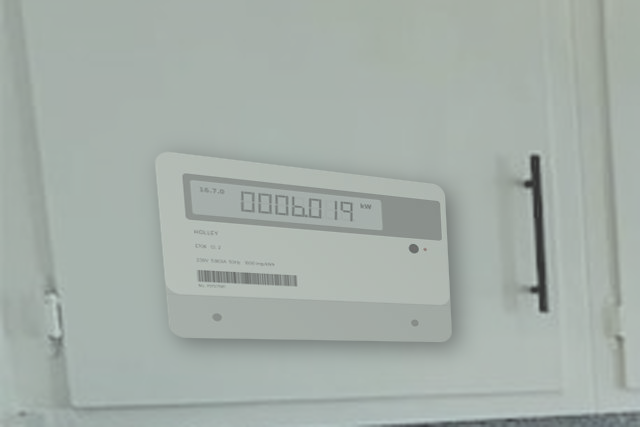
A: 6.019 kW
